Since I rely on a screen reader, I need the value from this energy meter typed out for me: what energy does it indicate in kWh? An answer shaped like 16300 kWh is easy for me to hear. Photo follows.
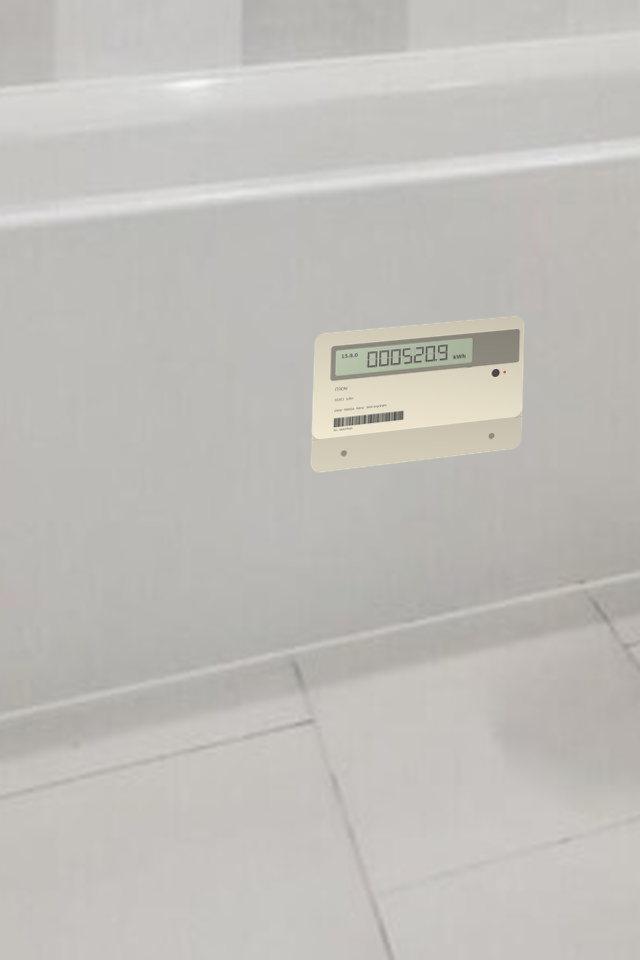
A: 520.9 kWh
